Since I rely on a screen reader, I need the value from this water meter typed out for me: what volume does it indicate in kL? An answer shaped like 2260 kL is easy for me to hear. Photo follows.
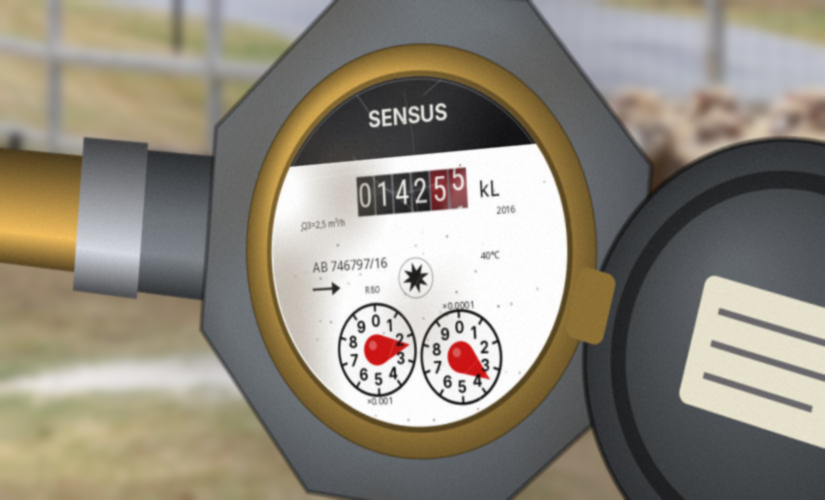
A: 142.5523 kL
